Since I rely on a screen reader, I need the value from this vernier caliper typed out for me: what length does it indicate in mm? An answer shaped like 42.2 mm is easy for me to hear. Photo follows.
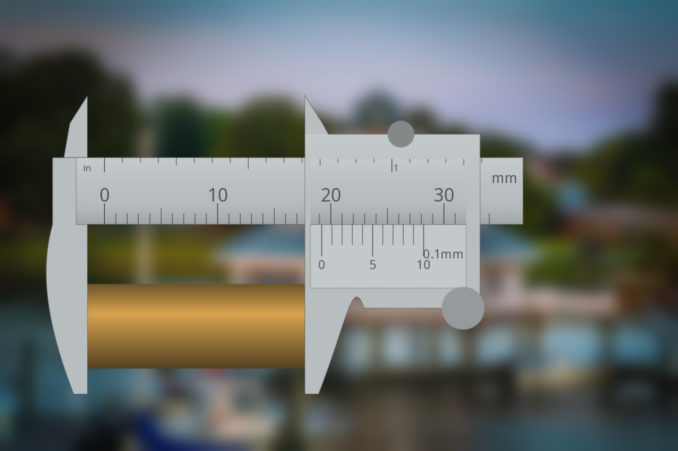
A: 19.2 mm
